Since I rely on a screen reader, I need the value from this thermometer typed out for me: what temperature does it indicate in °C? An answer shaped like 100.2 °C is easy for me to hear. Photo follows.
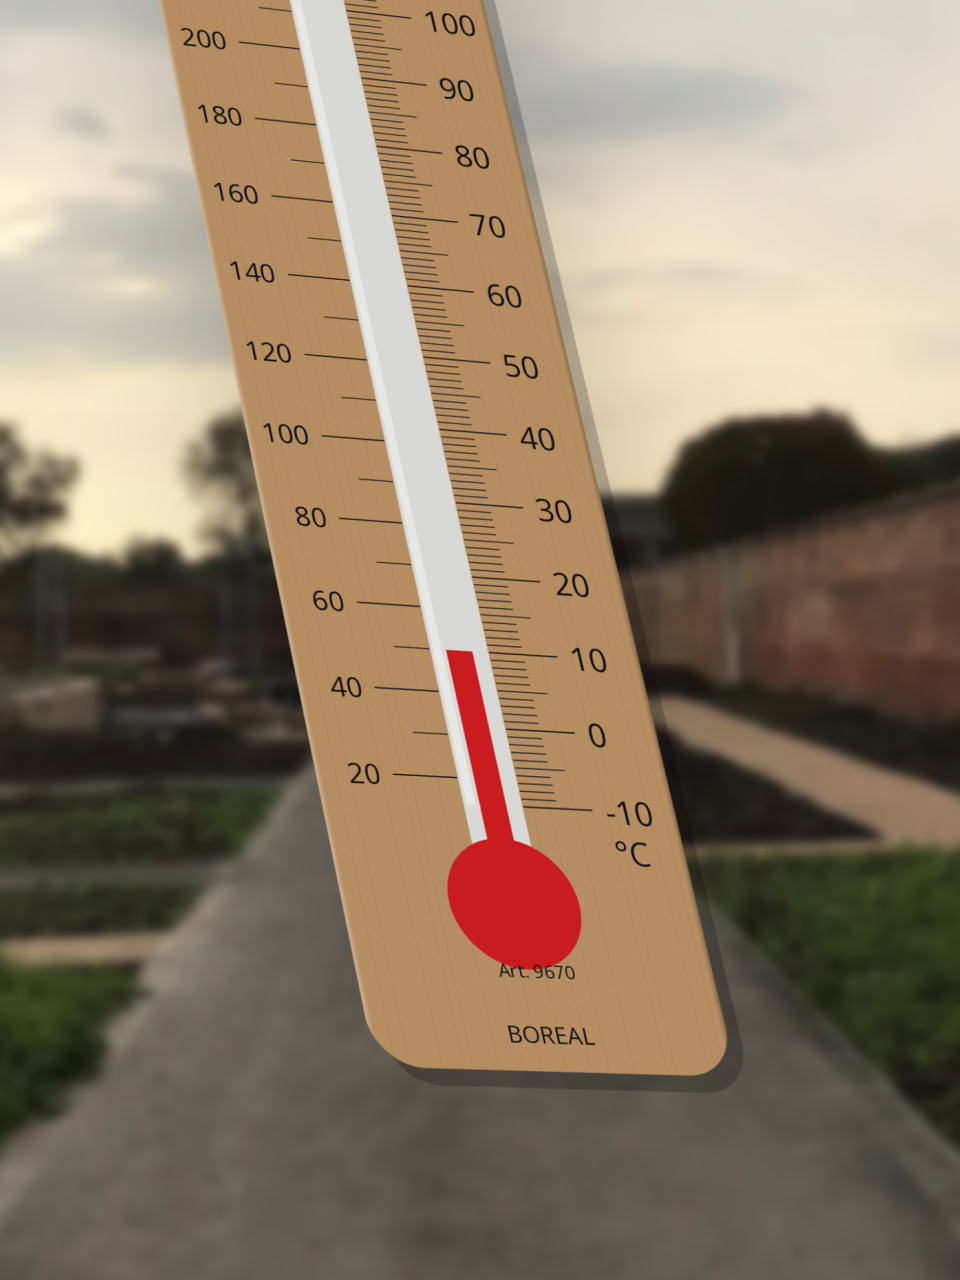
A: 10 °C
